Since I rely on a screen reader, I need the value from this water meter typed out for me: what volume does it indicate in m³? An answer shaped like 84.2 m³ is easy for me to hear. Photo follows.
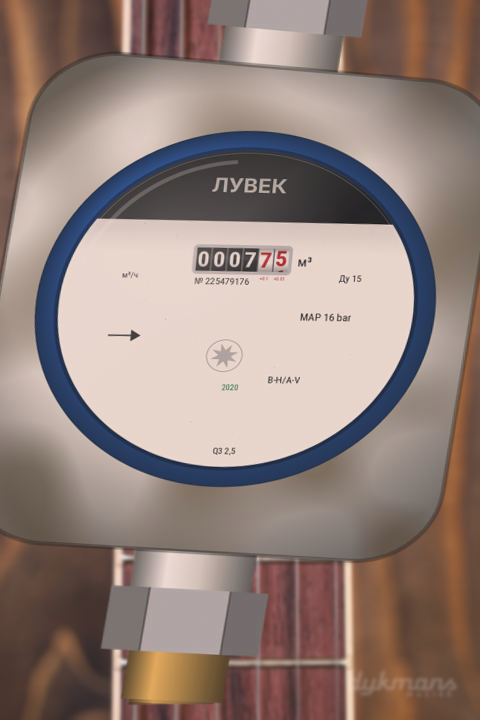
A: 7.75 m³
